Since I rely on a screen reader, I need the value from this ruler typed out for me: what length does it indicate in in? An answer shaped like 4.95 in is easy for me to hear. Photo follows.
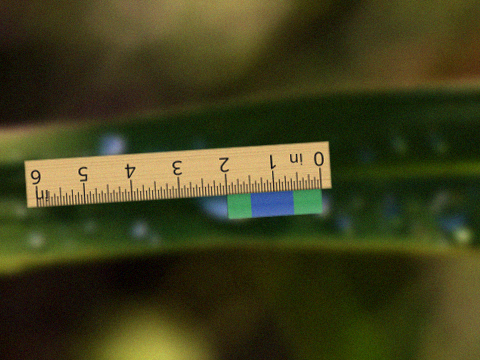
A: 2 in
